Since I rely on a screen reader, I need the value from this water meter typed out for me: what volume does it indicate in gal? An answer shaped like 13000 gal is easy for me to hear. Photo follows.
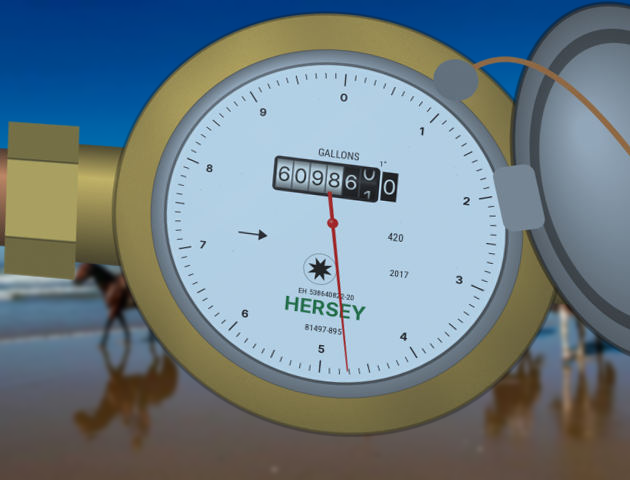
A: 6098604.7 gal
